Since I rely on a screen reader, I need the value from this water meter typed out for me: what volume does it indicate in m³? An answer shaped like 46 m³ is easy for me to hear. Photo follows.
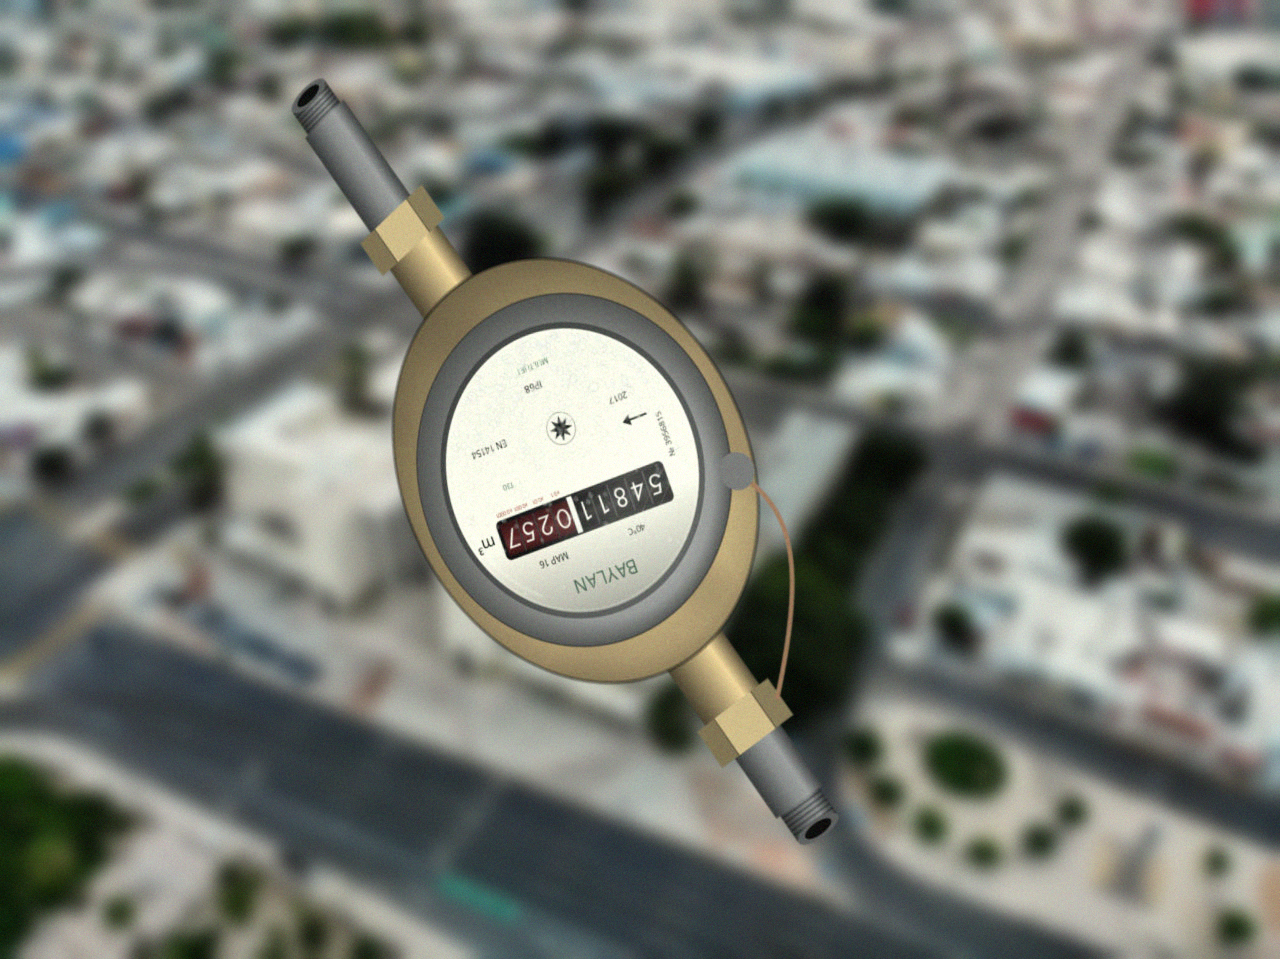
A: 54811.0257 m³
